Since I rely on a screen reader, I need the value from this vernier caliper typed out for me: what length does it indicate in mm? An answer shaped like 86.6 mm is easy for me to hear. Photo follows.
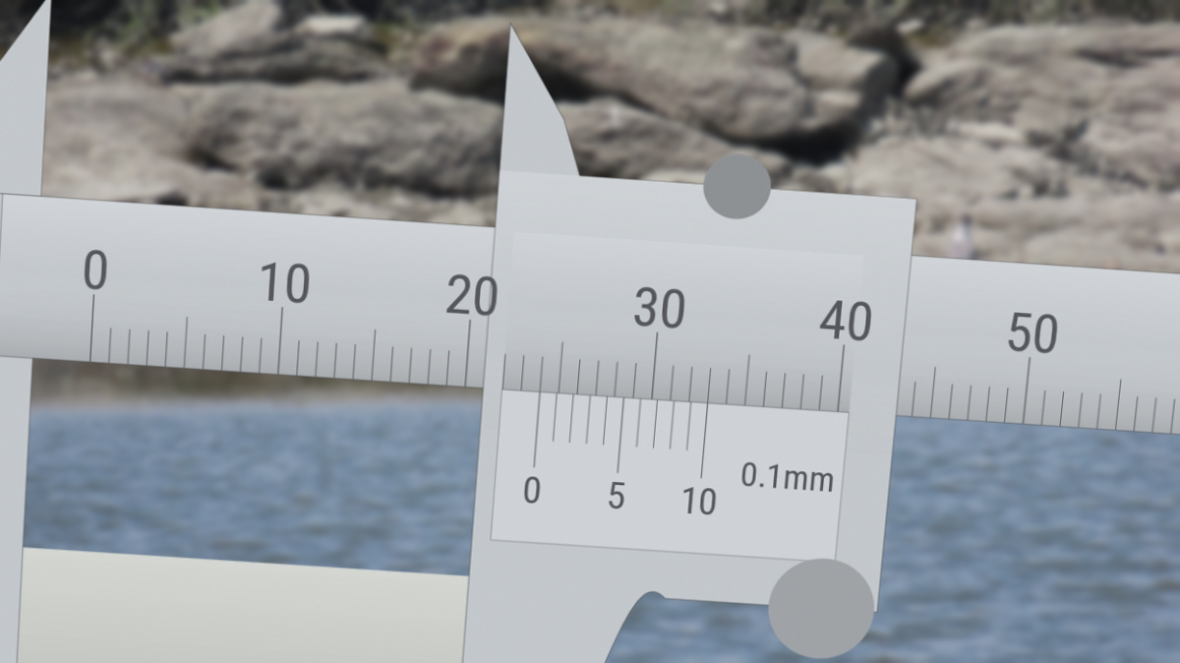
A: 24.0 mm
